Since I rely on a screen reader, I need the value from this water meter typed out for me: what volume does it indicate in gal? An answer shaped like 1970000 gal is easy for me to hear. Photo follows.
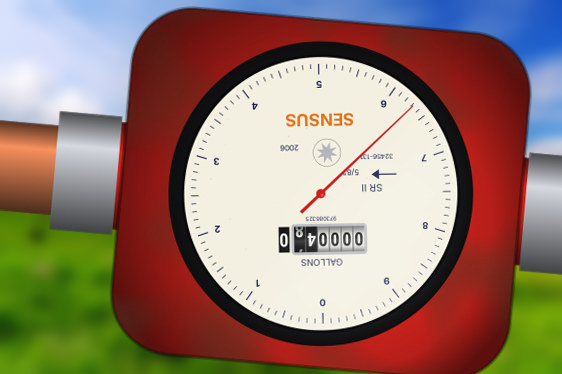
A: 476.3 gal
